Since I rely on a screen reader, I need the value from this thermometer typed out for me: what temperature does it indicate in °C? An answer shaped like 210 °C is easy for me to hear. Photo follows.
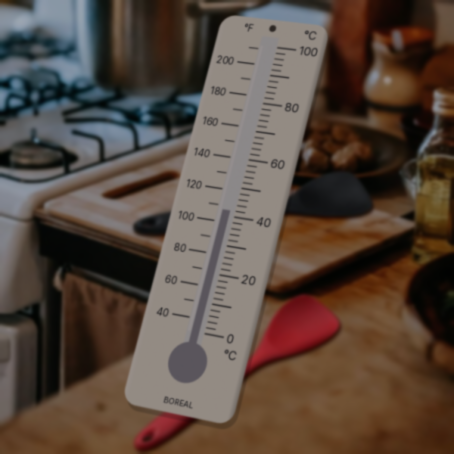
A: 42 °C
